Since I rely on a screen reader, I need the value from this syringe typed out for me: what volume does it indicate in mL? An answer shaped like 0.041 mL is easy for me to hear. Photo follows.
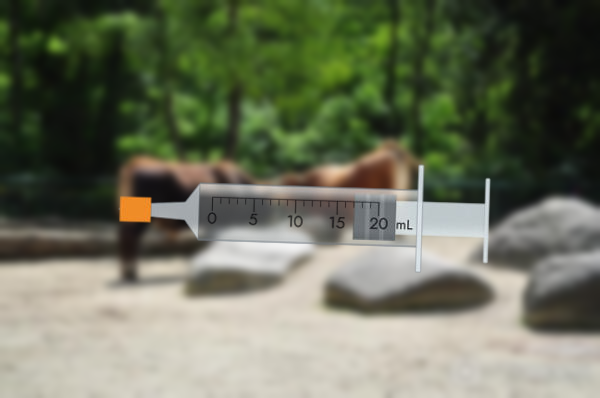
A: 17 mL
